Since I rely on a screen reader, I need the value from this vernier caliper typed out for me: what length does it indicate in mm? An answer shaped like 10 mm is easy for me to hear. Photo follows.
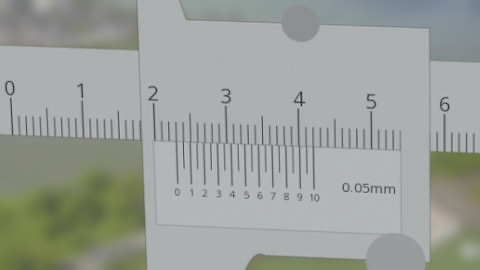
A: 23.0 mm
